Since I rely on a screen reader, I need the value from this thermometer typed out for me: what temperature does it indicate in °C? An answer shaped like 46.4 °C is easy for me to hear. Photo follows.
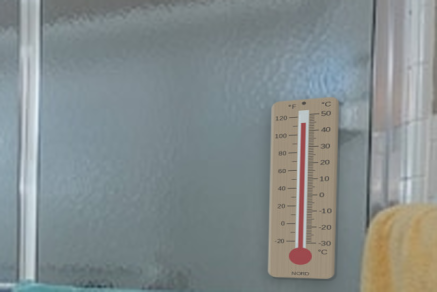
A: 45 °C
